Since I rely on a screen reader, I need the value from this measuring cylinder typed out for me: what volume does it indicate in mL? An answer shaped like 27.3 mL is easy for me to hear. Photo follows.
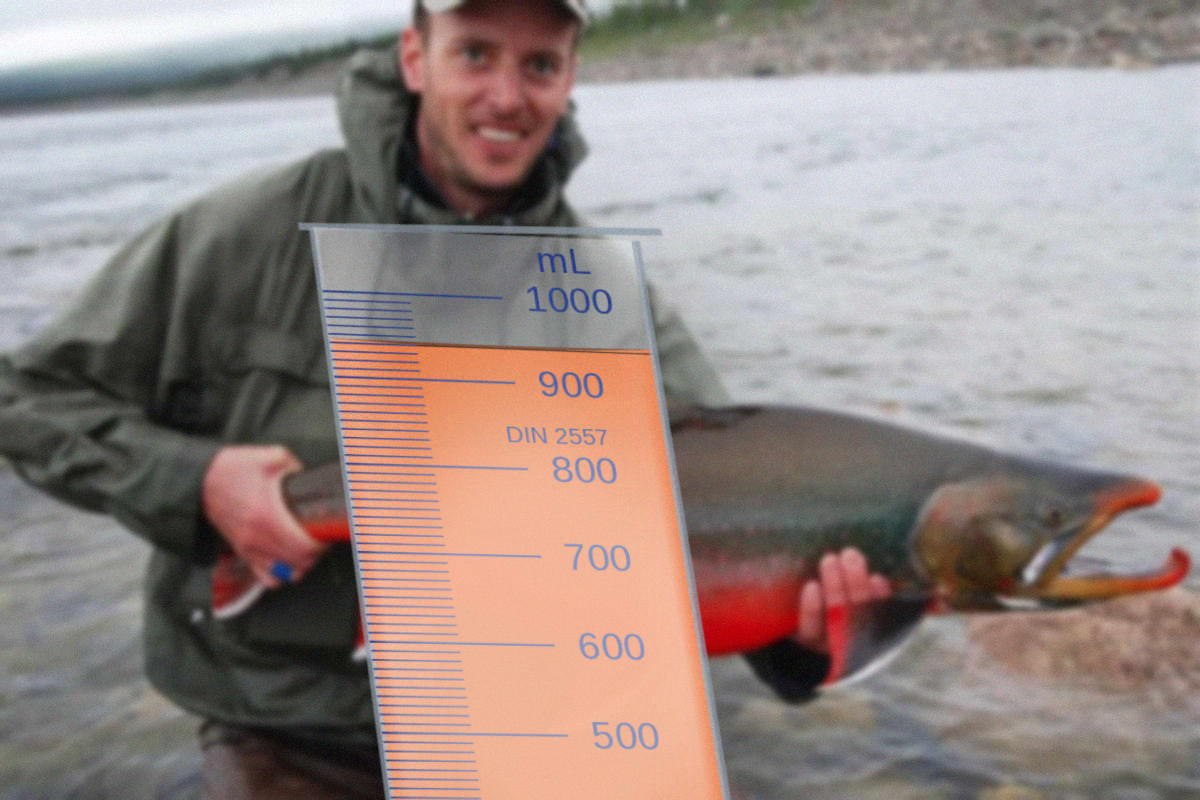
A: 940 mL
